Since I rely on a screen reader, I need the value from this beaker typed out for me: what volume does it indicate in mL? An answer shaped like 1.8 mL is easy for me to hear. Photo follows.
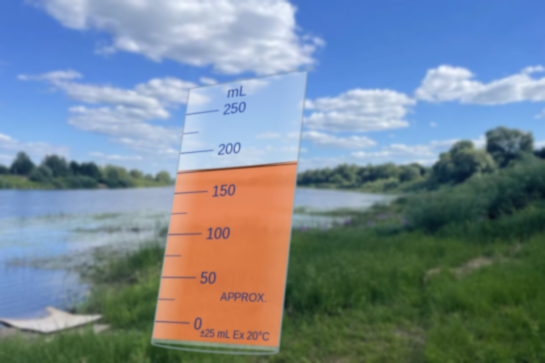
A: 175 mL
